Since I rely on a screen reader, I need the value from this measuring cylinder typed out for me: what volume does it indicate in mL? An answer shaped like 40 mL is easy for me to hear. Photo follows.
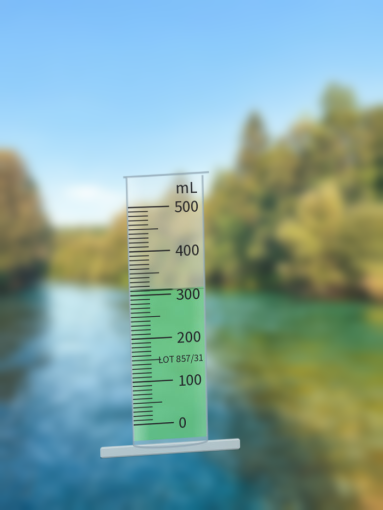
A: 310 mL
